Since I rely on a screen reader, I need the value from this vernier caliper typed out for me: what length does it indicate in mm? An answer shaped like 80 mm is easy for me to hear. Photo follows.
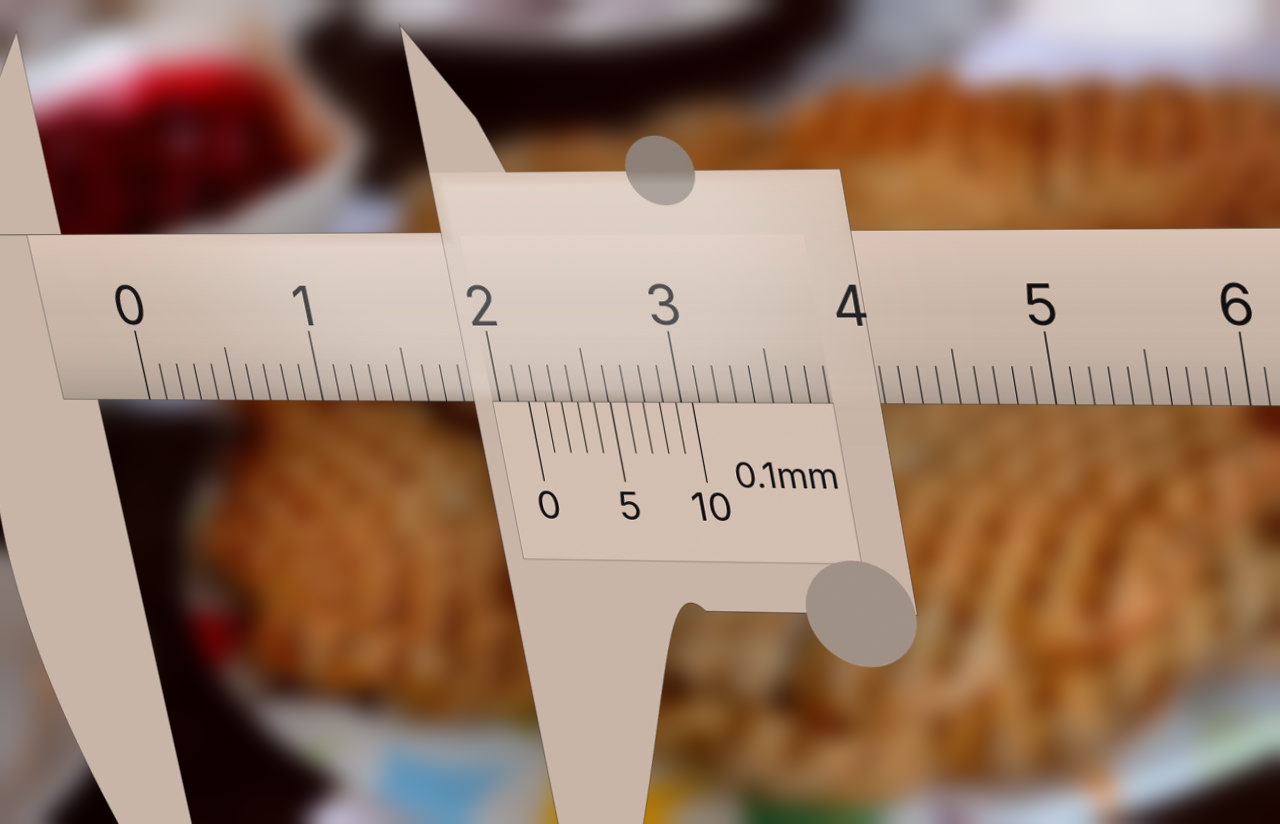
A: 21.6 mm
